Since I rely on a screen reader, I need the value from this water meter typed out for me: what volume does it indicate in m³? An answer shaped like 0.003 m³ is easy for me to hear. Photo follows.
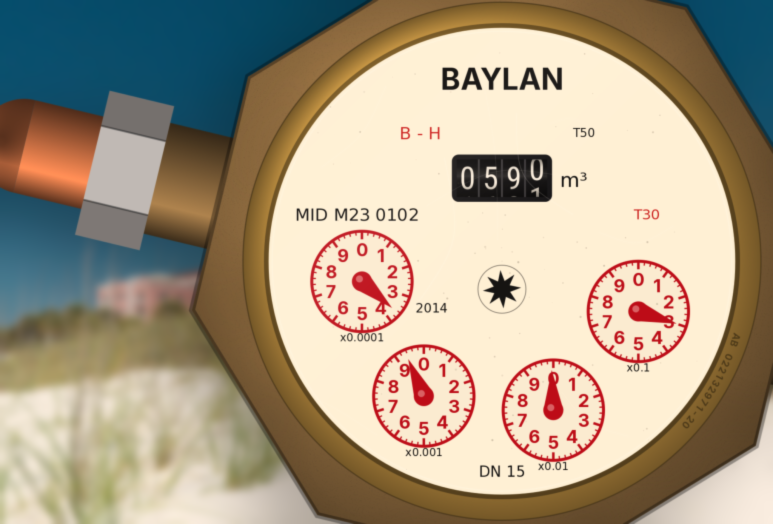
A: 590.2993 m³
